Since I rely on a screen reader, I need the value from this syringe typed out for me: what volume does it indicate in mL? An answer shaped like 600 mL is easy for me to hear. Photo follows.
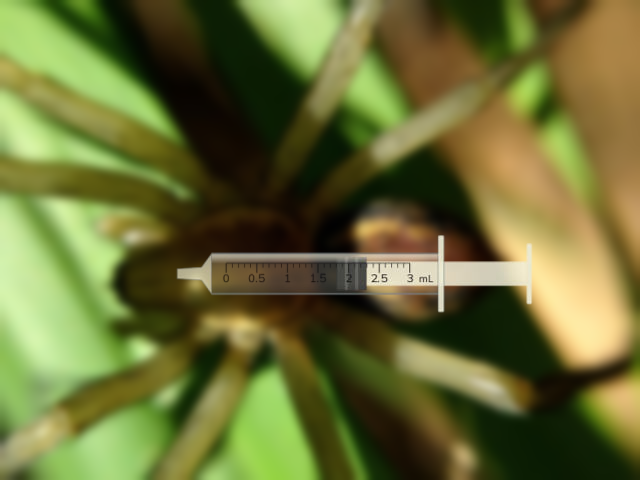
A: 1.8 mL
